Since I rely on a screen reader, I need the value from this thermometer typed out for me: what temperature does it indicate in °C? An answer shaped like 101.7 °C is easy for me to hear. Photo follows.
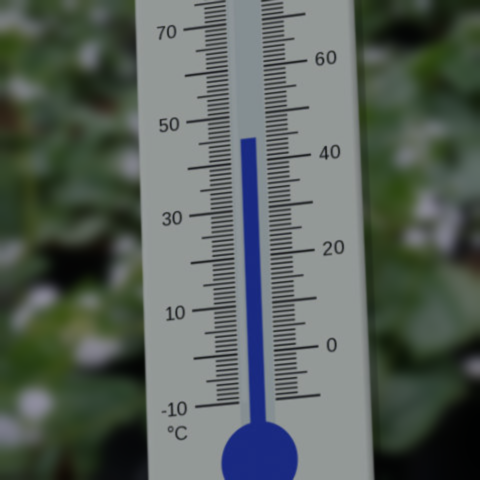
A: 45 °C
